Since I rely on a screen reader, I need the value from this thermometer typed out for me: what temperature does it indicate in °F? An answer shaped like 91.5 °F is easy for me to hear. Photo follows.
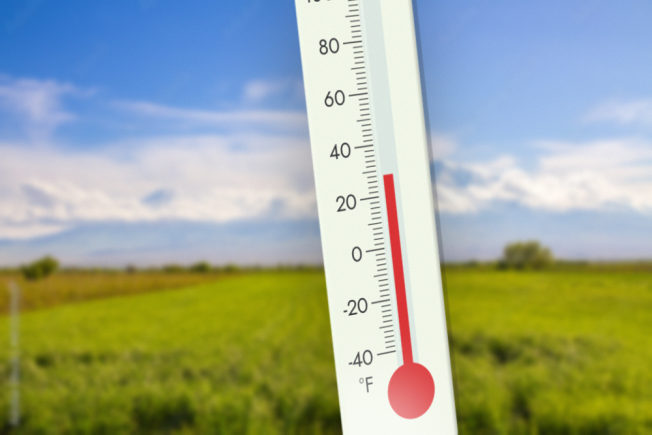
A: 28 °F
